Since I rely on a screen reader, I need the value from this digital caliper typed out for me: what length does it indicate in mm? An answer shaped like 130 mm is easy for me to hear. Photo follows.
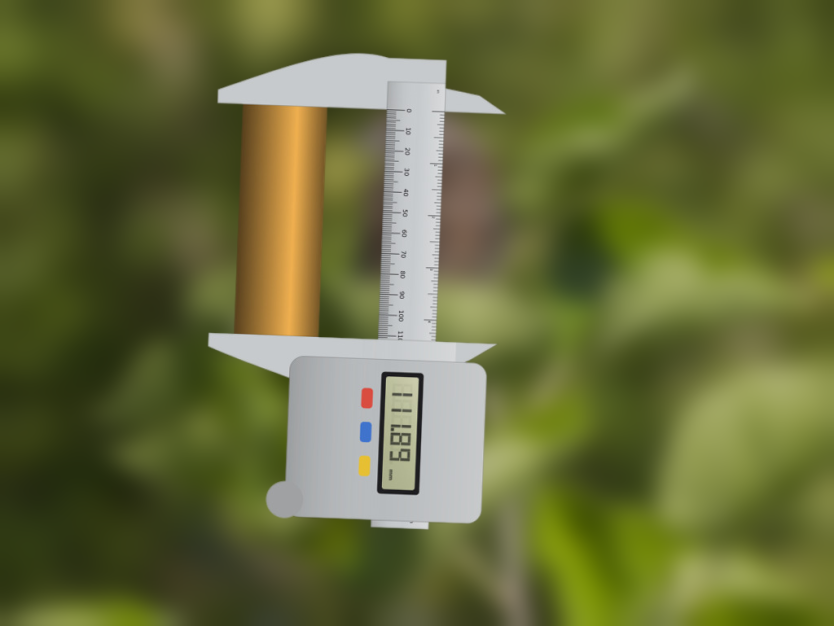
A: 111.89 mm
